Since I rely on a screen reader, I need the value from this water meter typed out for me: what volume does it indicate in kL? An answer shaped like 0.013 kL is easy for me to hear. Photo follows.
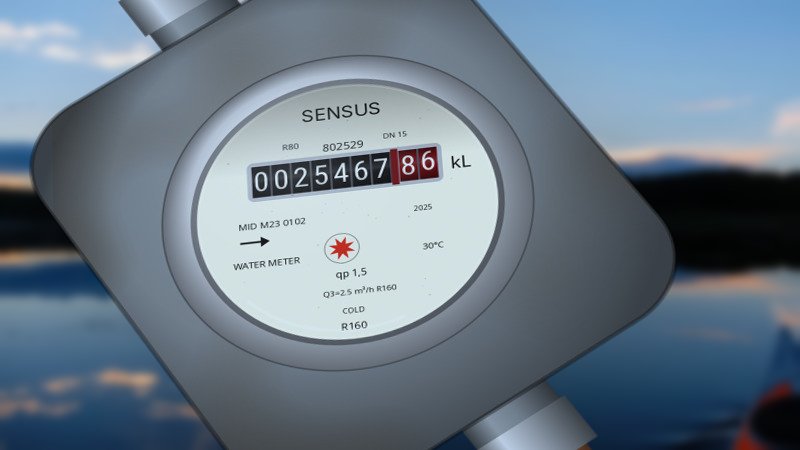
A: 25467.86 kL
